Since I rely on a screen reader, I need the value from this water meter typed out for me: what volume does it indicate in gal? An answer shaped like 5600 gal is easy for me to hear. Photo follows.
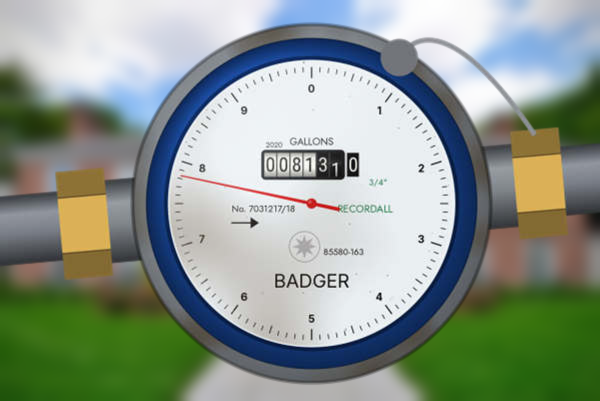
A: 81307.8 gal
